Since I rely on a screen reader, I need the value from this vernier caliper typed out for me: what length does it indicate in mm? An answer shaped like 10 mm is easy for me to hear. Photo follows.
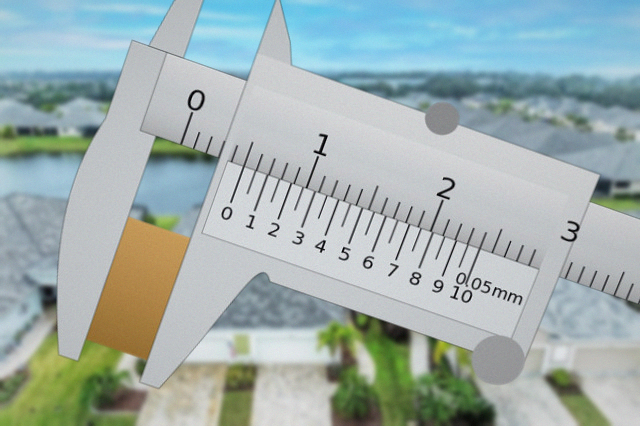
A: 5.0 mm
